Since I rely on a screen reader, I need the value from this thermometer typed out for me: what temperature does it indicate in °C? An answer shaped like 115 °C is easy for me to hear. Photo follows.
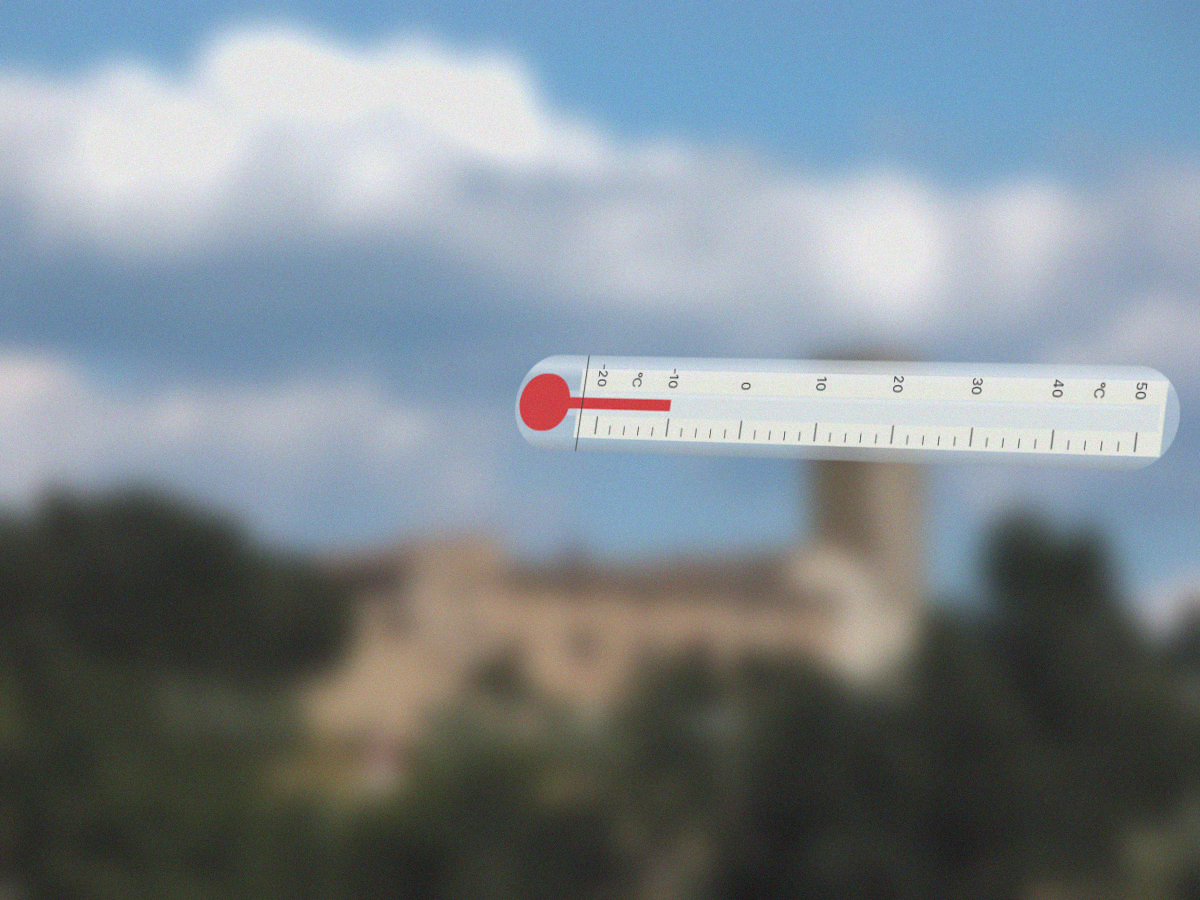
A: -10 °C
